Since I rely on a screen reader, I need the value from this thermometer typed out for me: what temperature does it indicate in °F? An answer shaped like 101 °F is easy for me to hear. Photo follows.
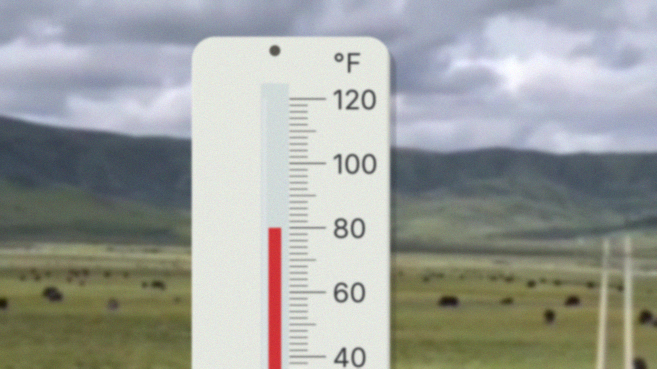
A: 80 °F
